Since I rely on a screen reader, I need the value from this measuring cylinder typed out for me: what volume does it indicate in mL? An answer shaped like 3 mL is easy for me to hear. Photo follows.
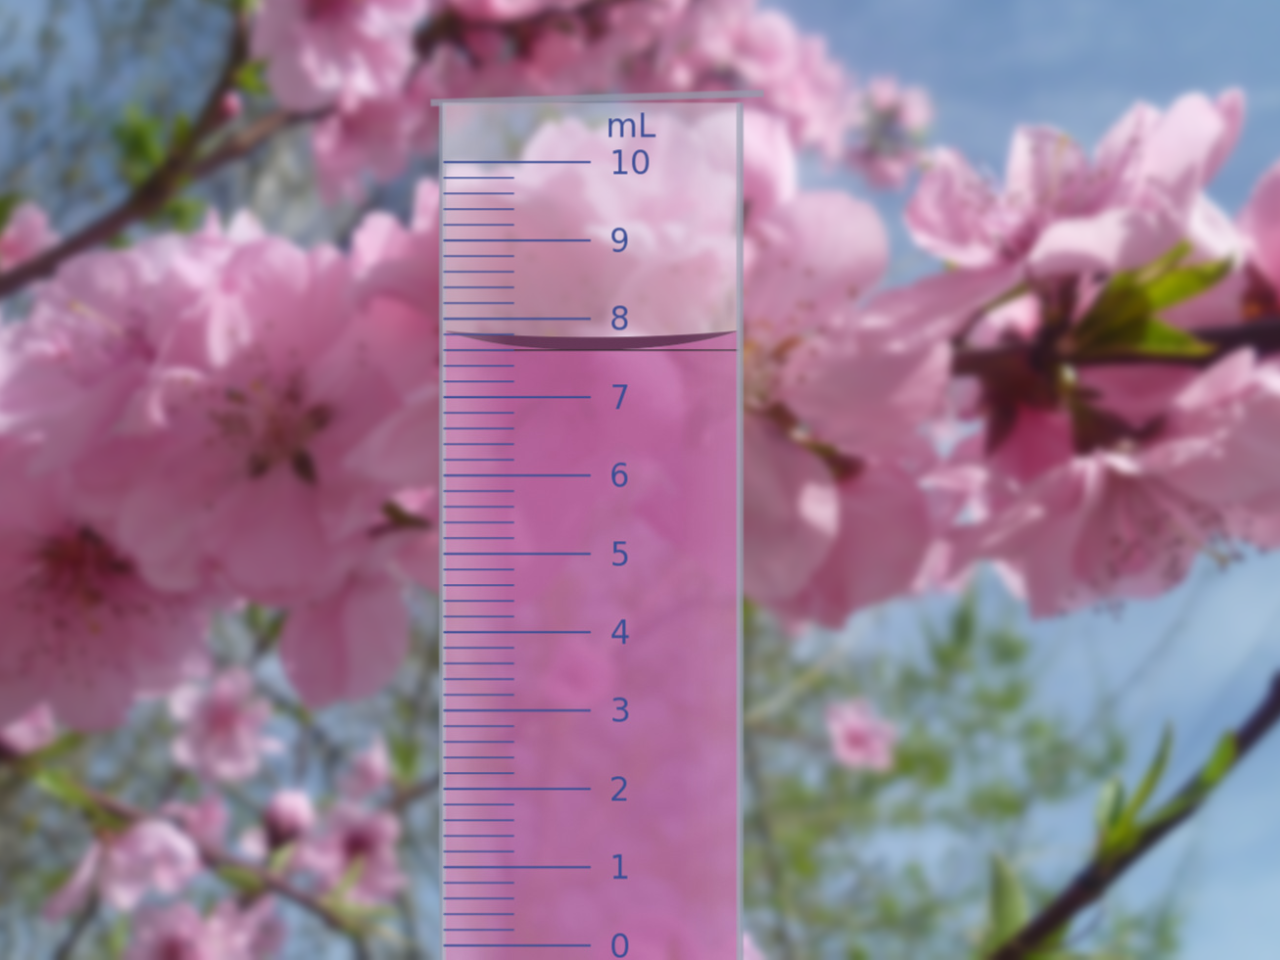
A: 7.6 mL
